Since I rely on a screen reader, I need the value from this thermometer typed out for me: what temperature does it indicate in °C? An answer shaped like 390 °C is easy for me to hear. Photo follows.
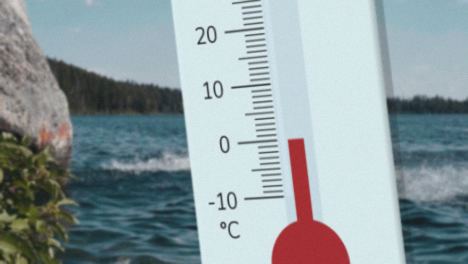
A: 0 °C
